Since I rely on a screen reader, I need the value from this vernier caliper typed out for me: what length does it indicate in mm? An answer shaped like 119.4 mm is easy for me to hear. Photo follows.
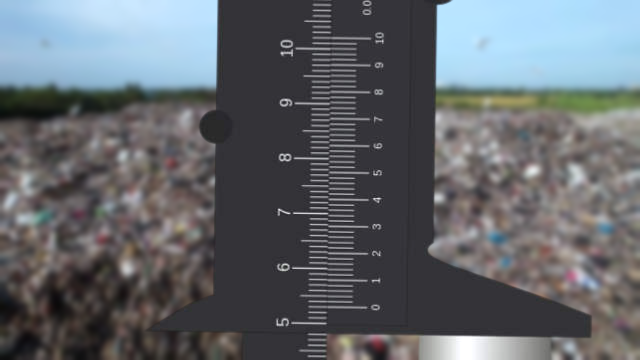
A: 53.0 mm
